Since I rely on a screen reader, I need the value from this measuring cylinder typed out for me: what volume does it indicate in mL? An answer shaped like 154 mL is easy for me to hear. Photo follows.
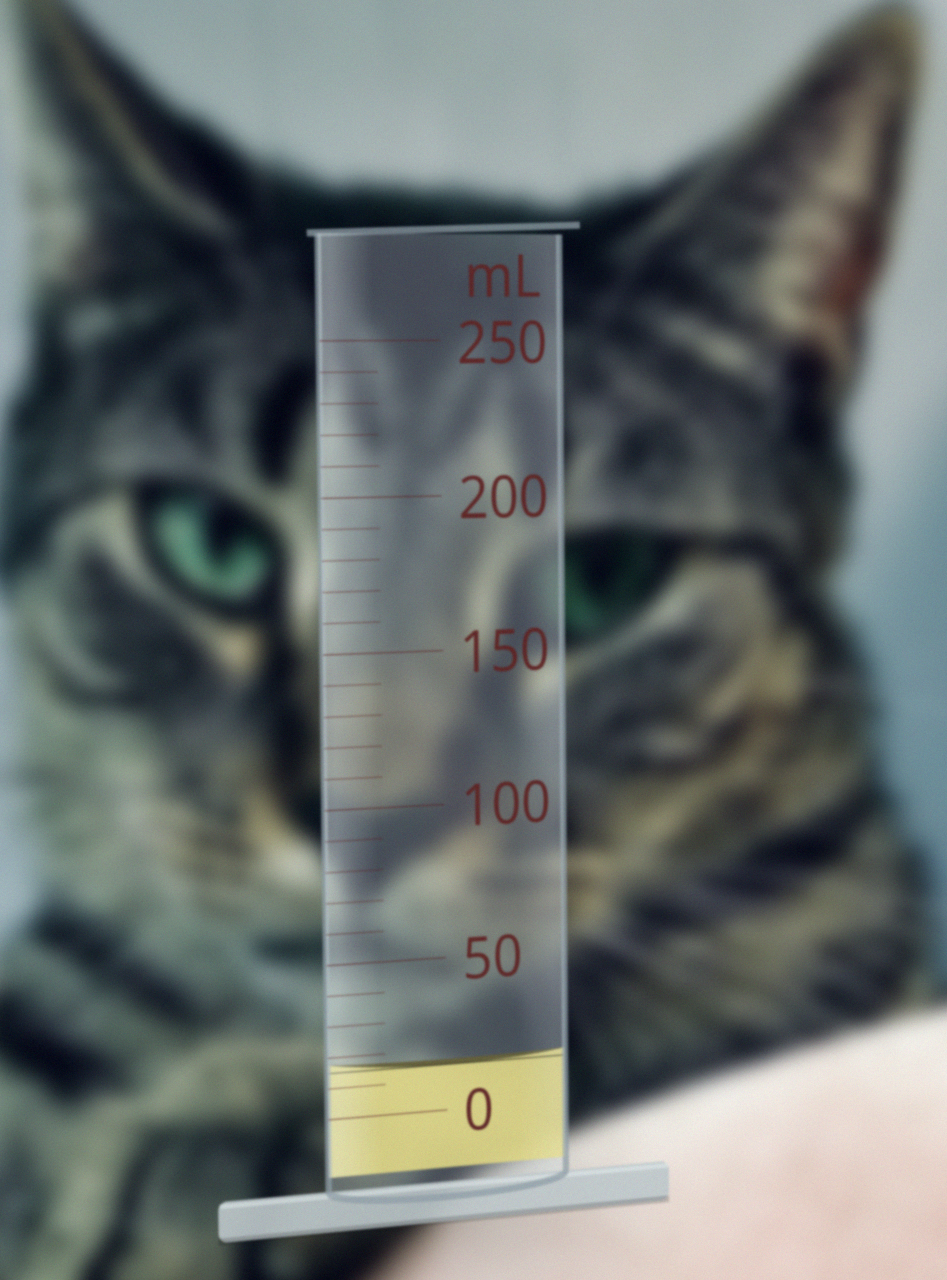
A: 15 mL
